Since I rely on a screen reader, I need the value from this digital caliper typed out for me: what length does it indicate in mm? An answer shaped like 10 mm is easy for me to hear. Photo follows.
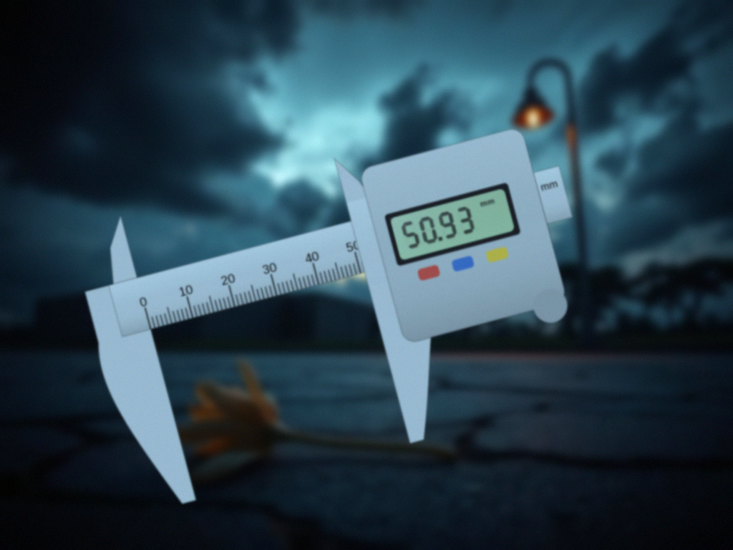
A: 50.93 mm
